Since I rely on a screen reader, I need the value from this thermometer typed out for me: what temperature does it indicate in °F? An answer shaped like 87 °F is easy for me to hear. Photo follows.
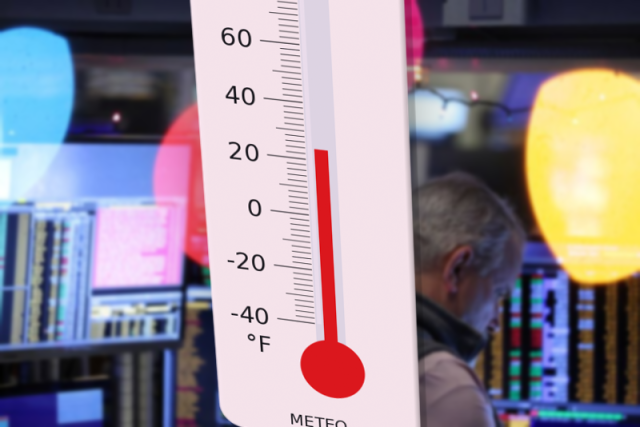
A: 24 °F
